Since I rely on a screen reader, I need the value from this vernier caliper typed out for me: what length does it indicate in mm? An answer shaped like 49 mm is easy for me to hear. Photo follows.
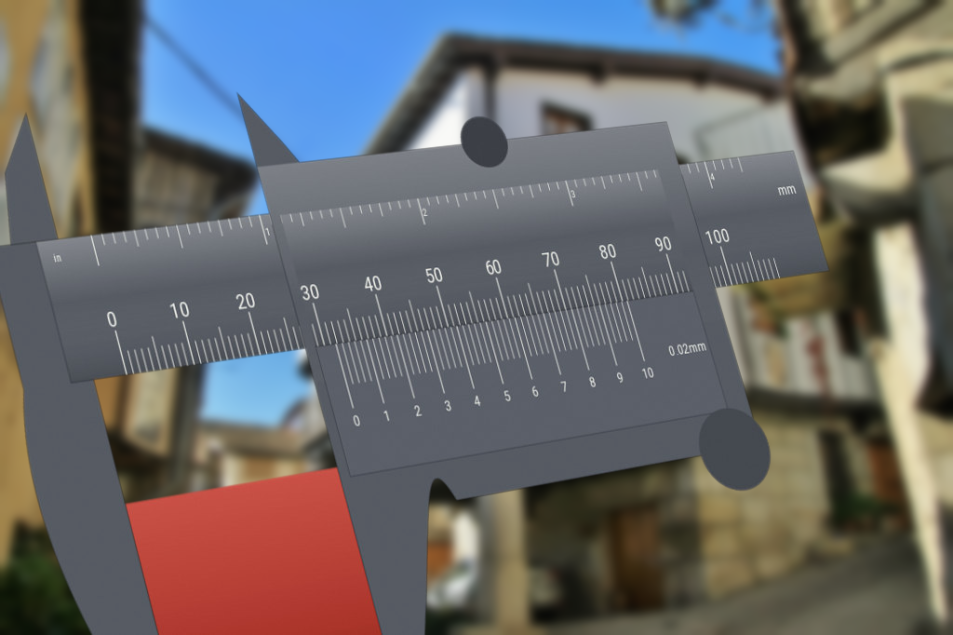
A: 31.8 mm
